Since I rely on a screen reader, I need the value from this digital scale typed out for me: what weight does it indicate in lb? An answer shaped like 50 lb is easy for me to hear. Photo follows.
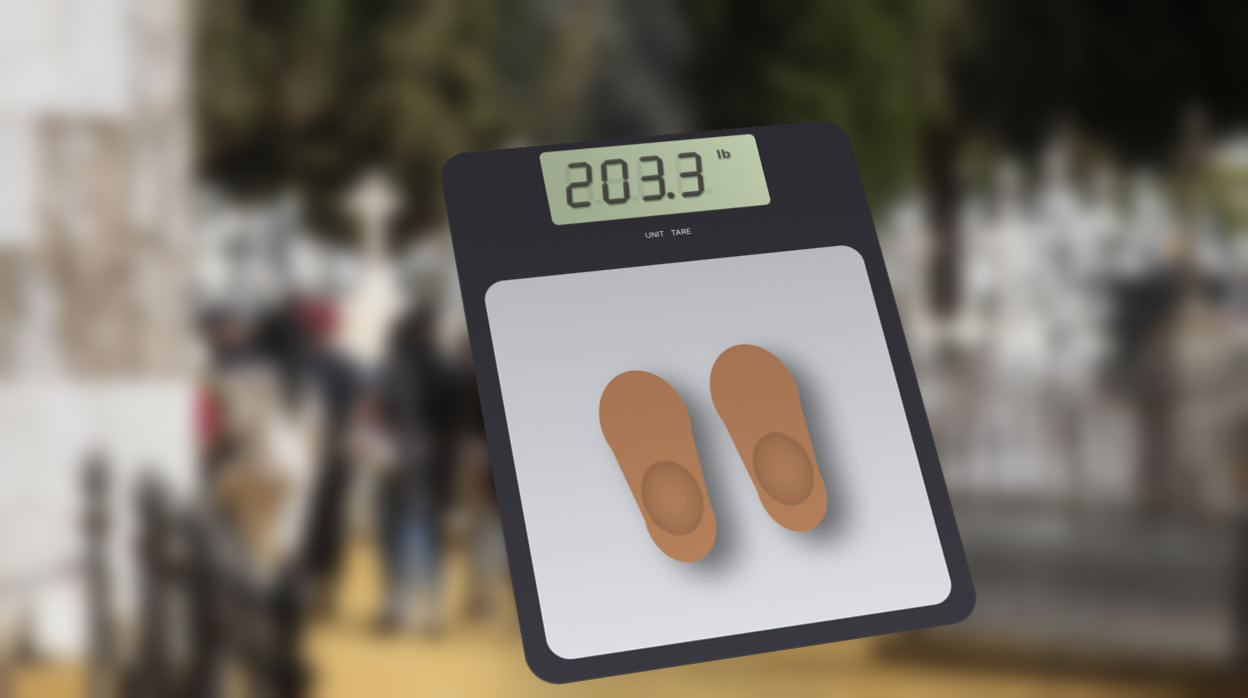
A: 203.3 lb
